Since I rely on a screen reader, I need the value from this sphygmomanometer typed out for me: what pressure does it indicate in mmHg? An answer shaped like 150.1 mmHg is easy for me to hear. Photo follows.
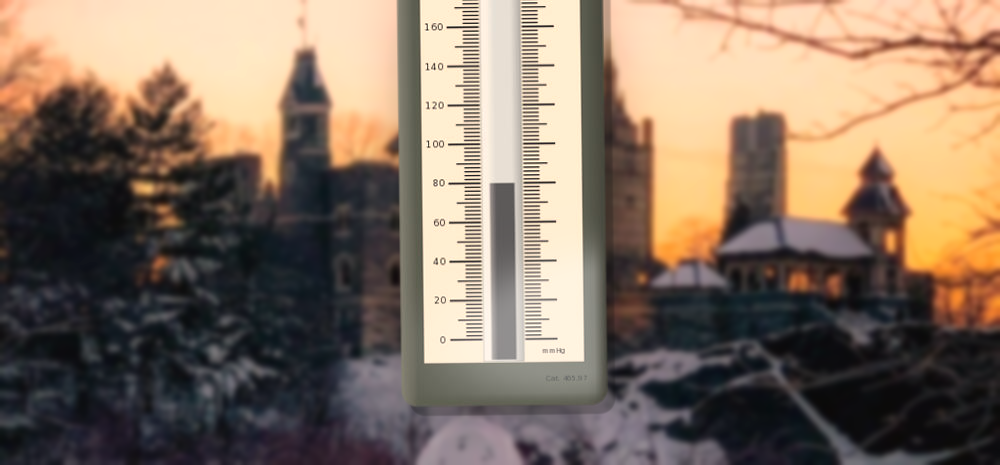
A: 80 mmHg
